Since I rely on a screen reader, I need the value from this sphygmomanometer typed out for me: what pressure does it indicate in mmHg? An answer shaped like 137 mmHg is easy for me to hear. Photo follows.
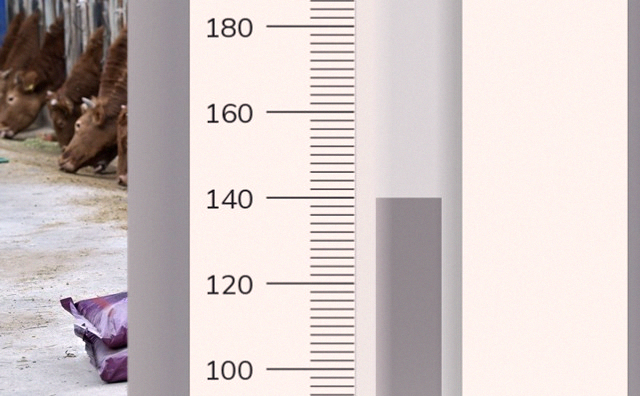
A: 140 mmHg
